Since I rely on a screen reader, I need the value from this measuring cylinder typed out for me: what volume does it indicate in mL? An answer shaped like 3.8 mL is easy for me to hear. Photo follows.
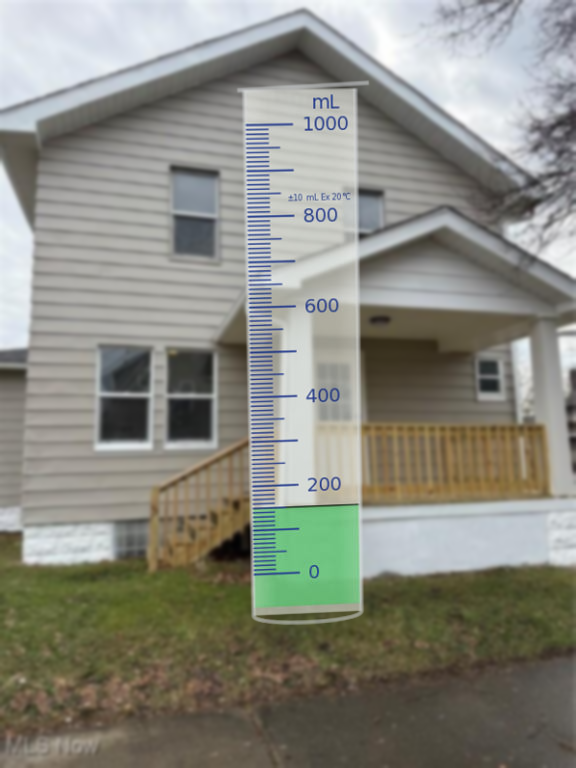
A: 150 mL
